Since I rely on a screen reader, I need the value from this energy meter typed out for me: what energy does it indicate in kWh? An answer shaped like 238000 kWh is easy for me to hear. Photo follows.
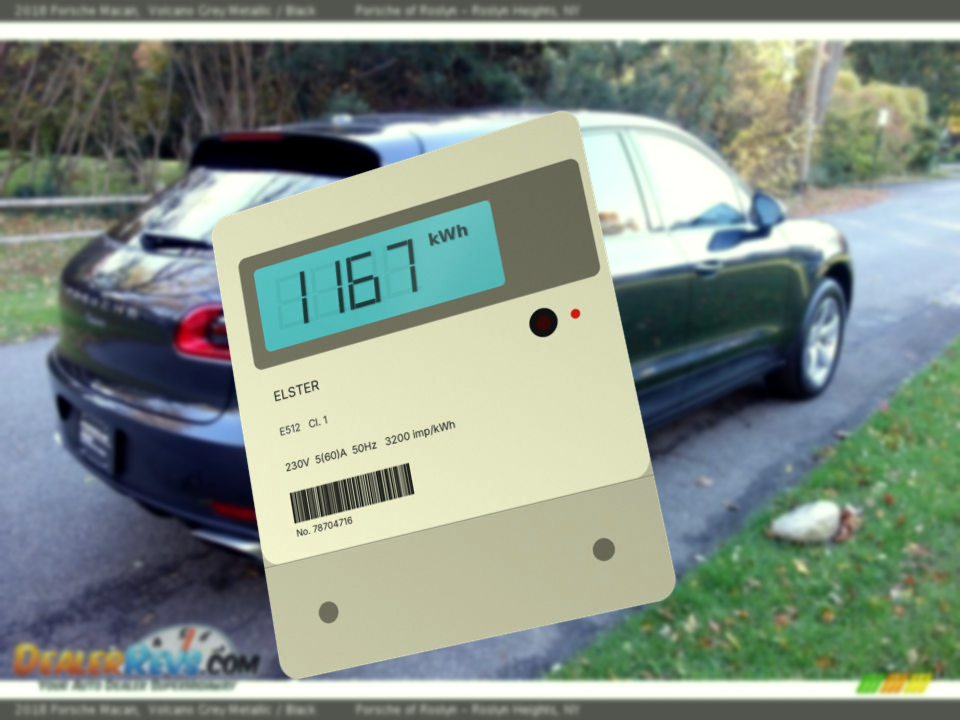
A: 1167 kWh
